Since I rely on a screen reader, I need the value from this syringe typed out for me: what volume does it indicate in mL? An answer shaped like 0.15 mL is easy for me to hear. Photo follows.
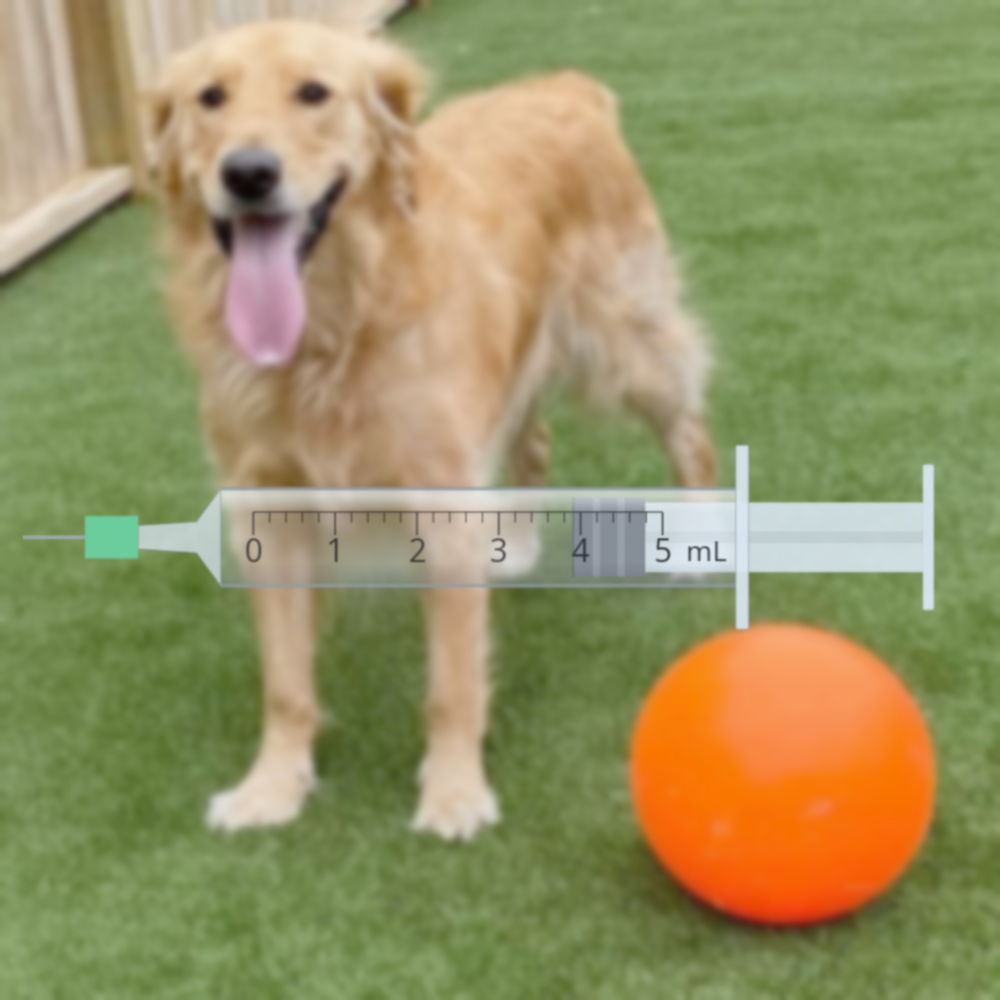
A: 3.9 mL
